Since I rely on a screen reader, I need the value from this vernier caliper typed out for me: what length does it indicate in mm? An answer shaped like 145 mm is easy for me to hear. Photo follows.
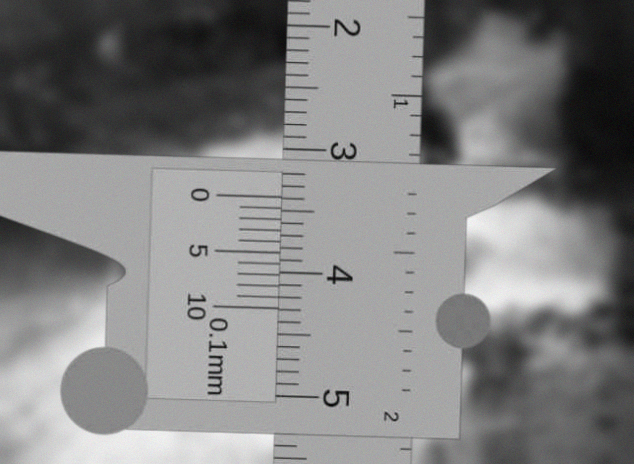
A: 33.9 mm
